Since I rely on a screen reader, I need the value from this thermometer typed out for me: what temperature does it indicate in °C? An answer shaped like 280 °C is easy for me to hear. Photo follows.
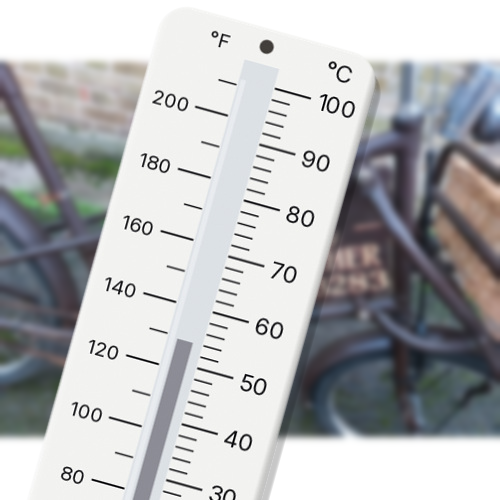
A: 54 °C
